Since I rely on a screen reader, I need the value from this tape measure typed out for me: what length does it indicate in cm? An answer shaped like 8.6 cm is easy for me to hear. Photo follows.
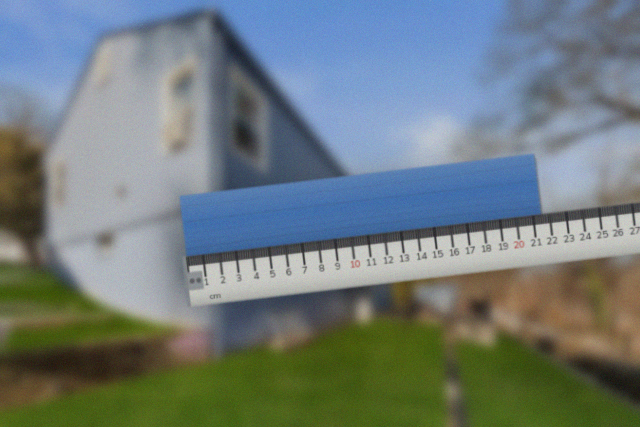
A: 21.5 cm
